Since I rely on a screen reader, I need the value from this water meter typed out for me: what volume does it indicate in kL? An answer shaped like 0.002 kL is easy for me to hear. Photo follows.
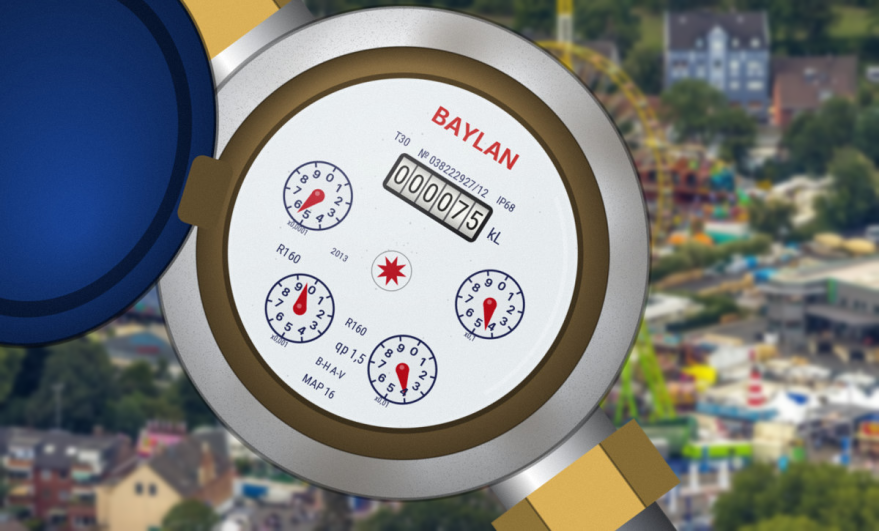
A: 75.4395 kL
